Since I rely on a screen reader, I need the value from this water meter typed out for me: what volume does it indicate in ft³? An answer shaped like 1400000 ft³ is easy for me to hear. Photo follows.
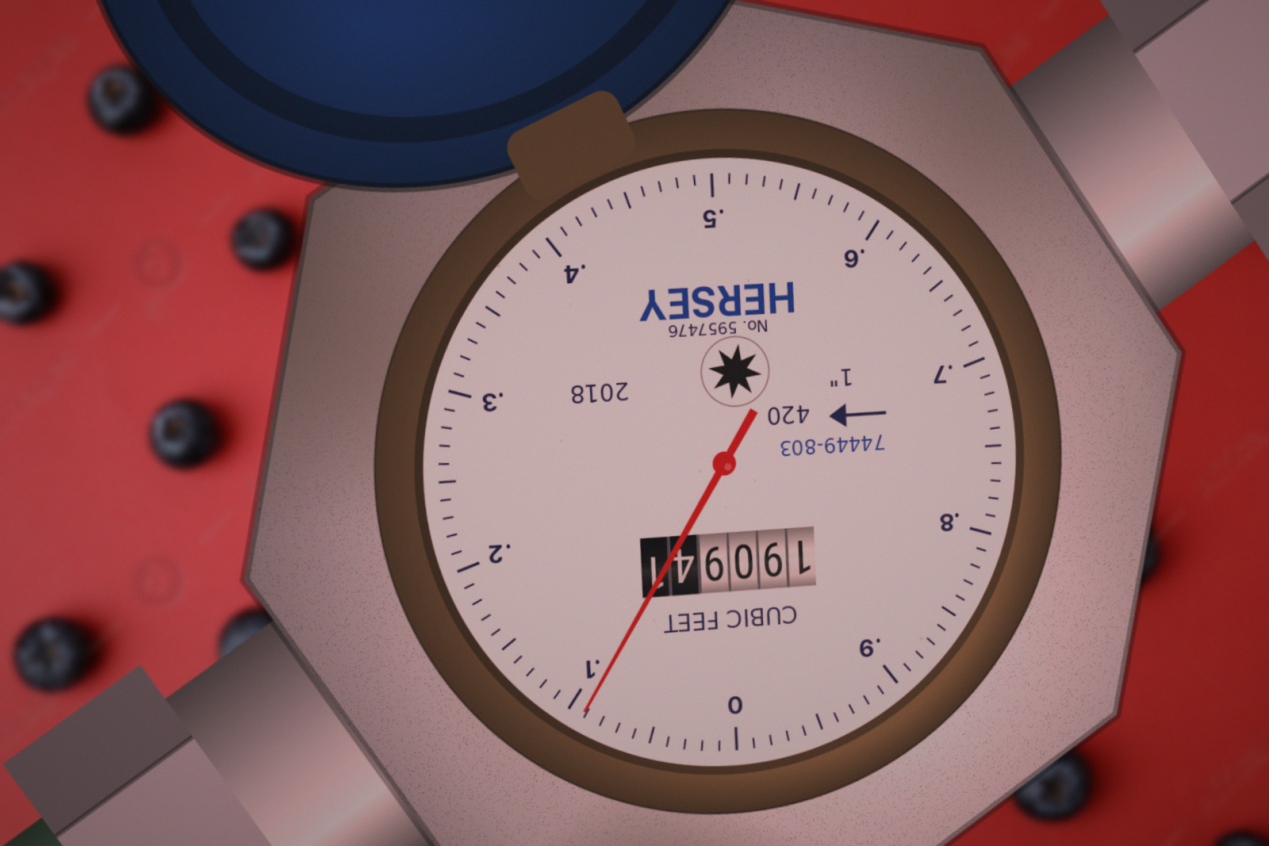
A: 190941.09 ft³
